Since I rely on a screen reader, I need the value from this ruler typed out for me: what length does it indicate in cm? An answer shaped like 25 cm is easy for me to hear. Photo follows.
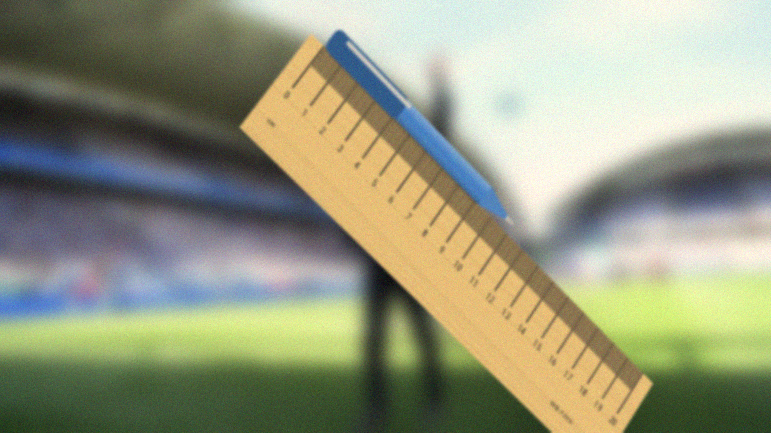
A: 11 cm
